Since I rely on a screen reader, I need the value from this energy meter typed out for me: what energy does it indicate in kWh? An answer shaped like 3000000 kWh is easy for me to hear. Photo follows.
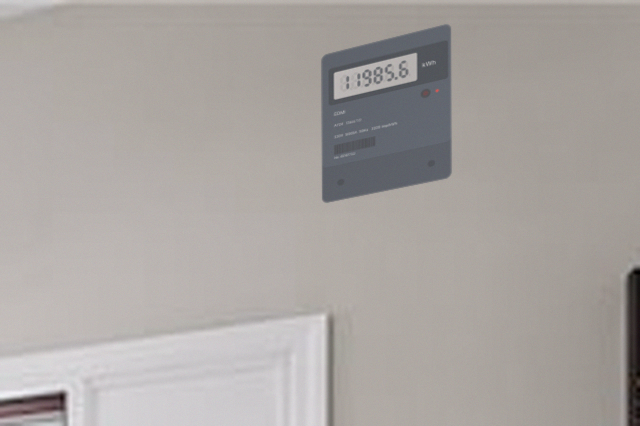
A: 11985.6 kWh
